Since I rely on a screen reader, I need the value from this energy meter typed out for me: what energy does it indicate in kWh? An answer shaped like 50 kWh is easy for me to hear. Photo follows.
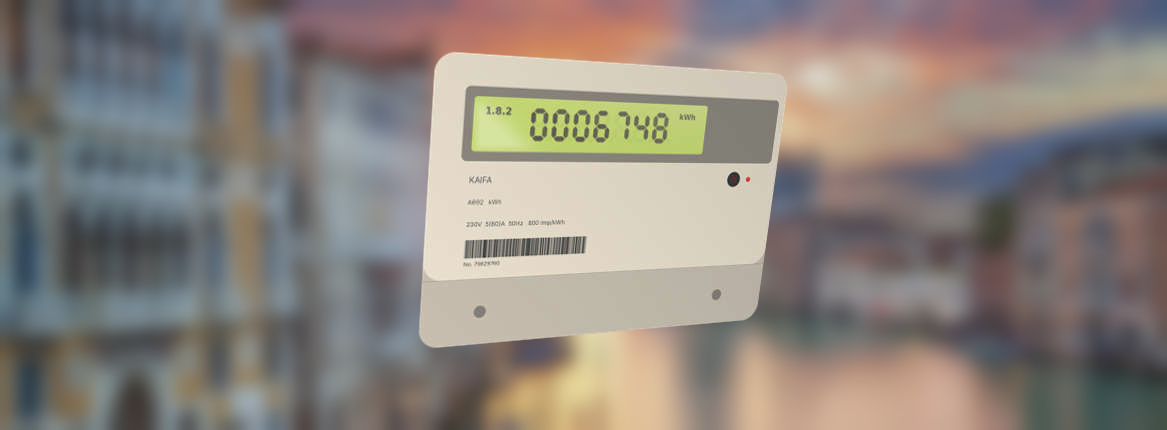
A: 6748 kWh
